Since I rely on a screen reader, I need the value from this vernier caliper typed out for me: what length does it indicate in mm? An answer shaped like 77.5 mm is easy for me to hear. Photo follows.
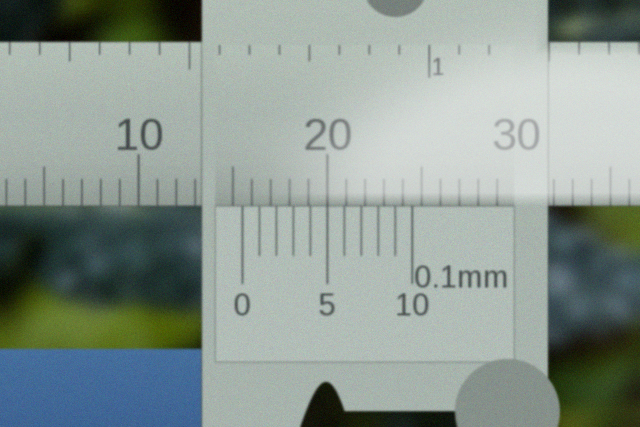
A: 15.5 mm
